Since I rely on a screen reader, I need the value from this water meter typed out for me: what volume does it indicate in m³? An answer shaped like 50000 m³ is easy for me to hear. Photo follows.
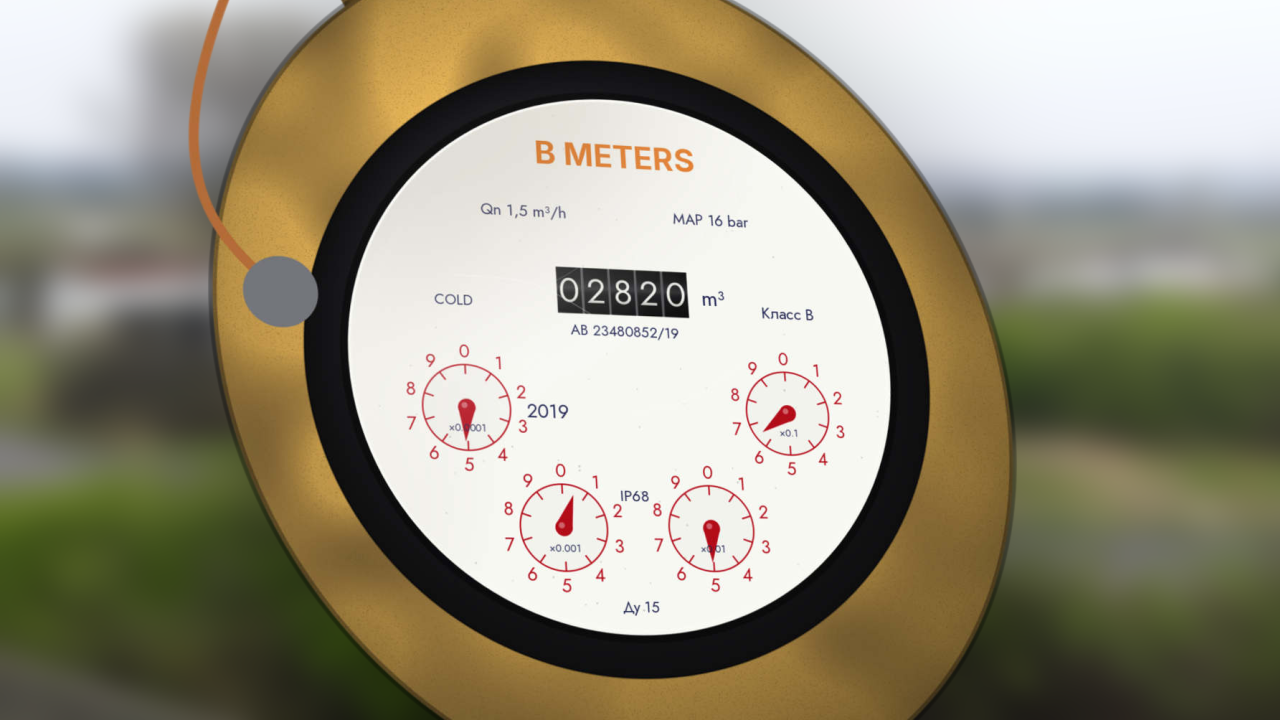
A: 2820.6505 m³
